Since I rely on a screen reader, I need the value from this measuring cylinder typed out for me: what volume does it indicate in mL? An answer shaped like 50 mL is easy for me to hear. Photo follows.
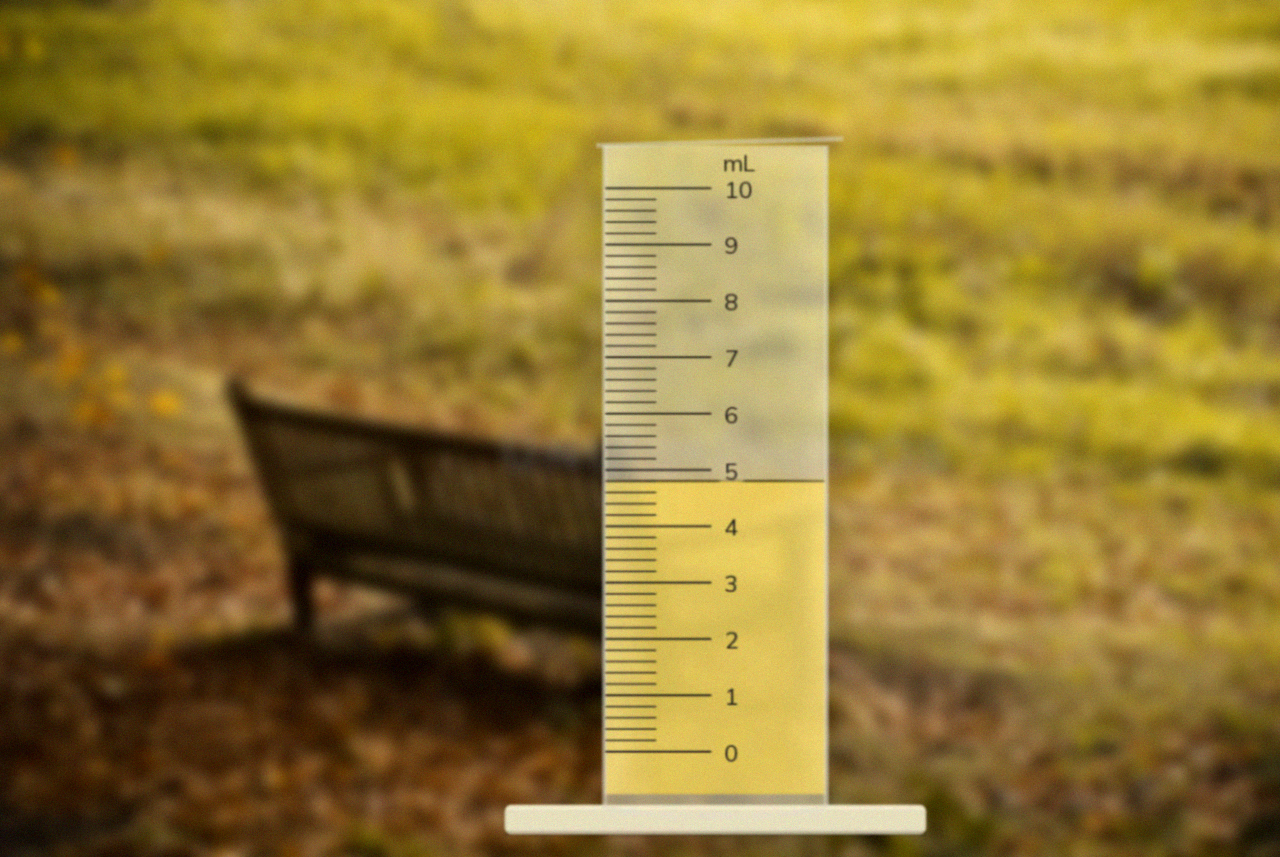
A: 4.8 mL
